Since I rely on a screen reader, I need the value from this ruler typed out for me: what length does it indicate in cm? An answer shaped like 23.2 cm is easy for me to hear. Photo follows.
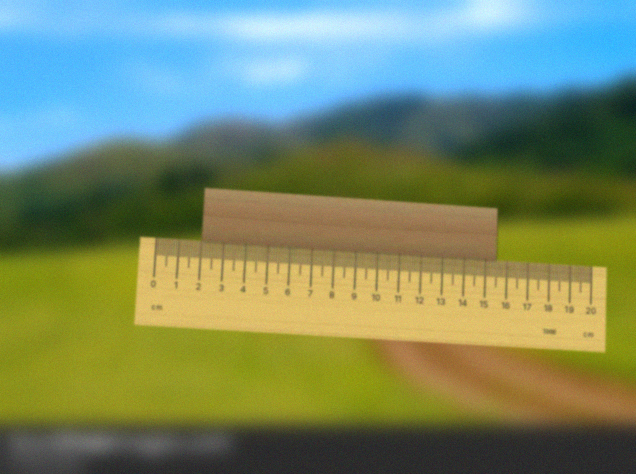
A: 13.5 cm
